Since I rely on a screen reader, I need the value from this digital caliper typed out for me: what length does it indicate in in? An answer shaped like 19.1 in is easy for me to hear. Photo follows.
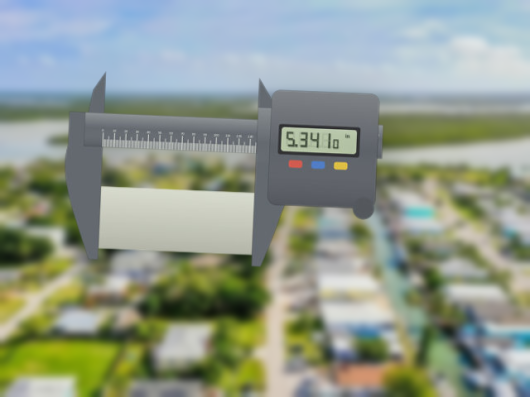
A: 5.3410 in
